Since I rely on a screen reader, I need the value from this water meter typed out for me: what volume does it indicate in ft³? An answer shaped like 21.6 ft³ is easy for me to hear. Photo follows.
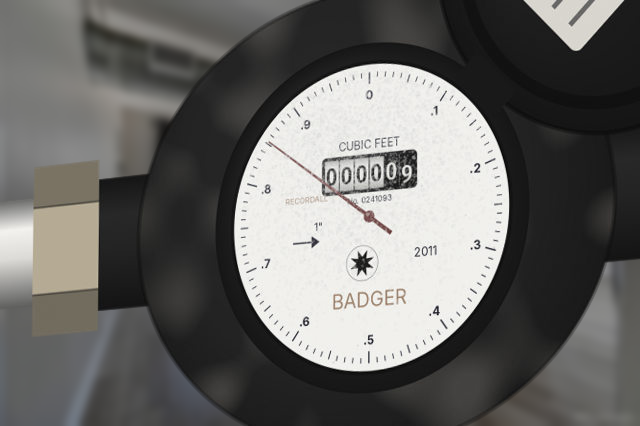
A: 8.85 ft³
